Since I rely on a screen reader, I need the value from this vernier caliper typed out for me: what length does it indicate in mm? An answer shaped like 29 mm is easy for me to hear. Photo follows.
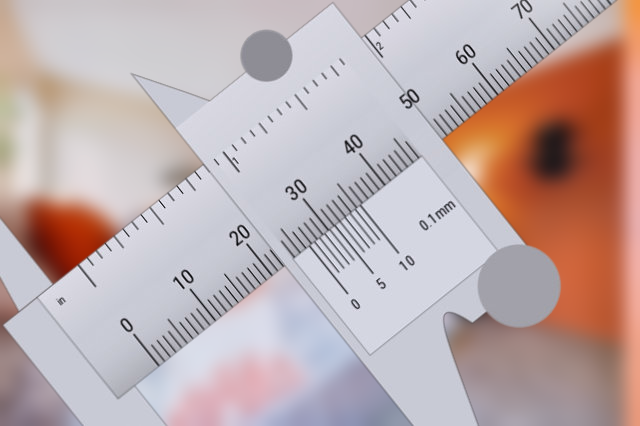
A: 26.6 mm
